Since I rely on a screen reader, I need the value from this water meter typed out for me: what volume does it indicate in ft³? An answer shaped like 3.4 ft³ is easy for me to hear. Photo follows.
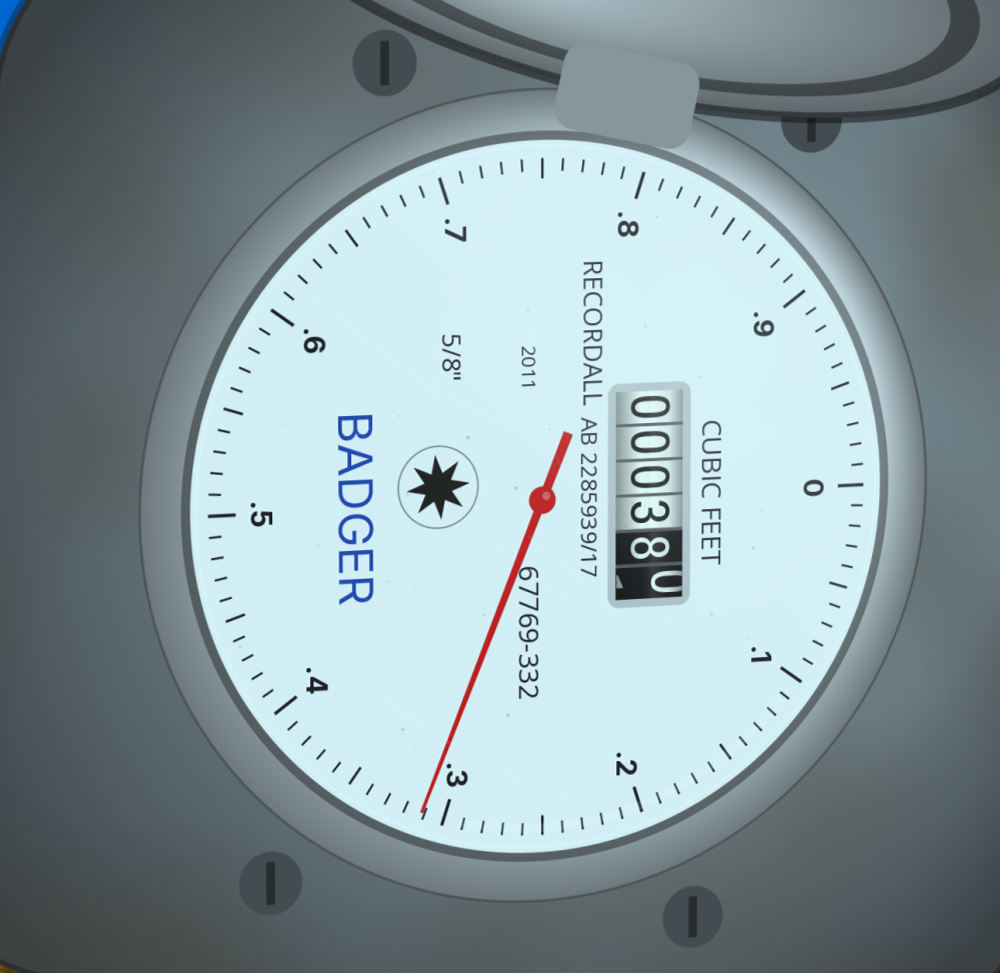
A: 380.31 ft³
